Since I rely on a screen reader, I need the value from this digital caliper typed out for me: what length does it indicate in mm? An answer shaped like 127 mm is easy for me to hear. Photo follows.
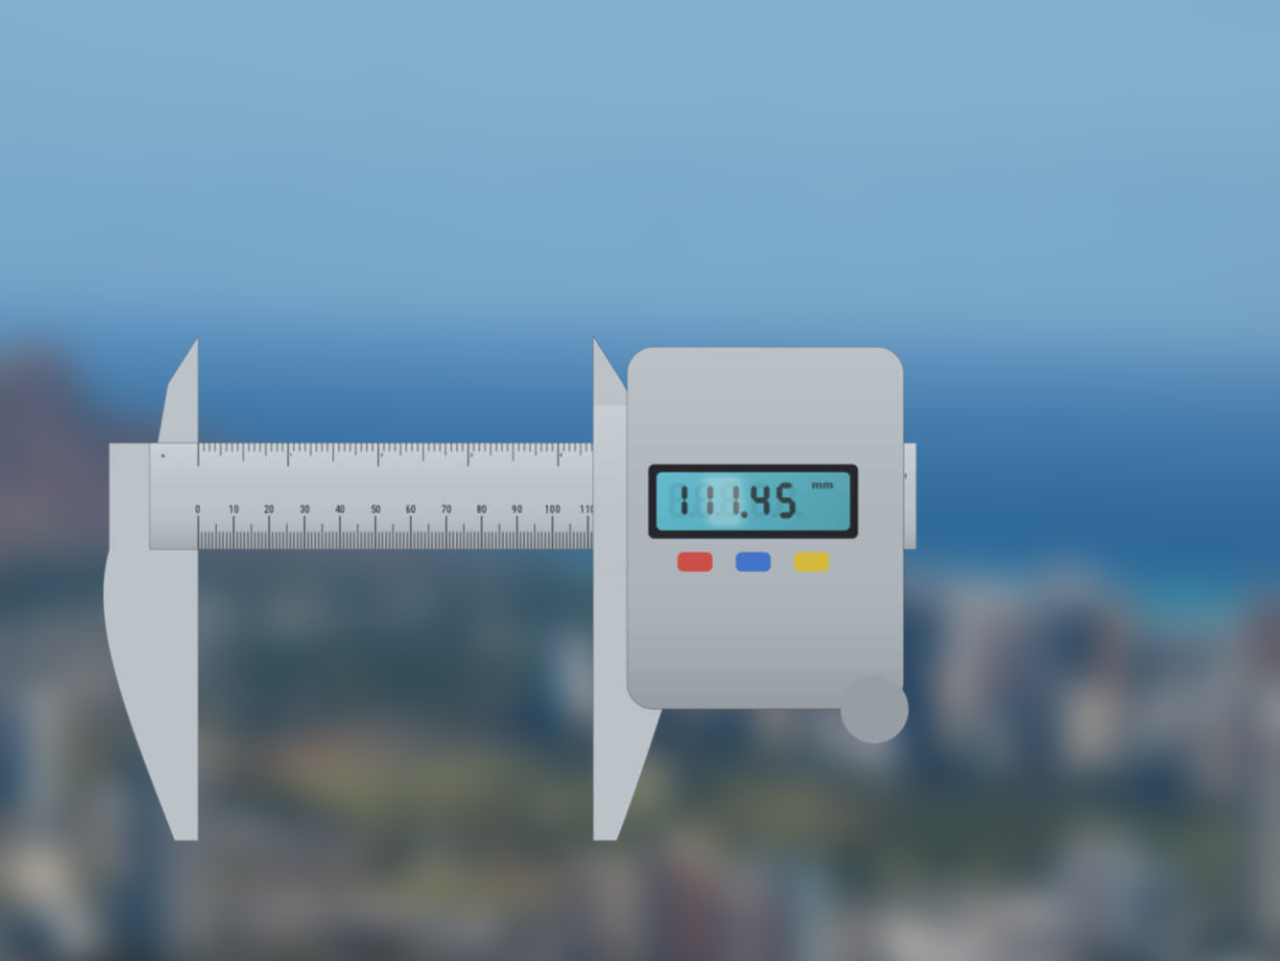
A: 111.45 mm
